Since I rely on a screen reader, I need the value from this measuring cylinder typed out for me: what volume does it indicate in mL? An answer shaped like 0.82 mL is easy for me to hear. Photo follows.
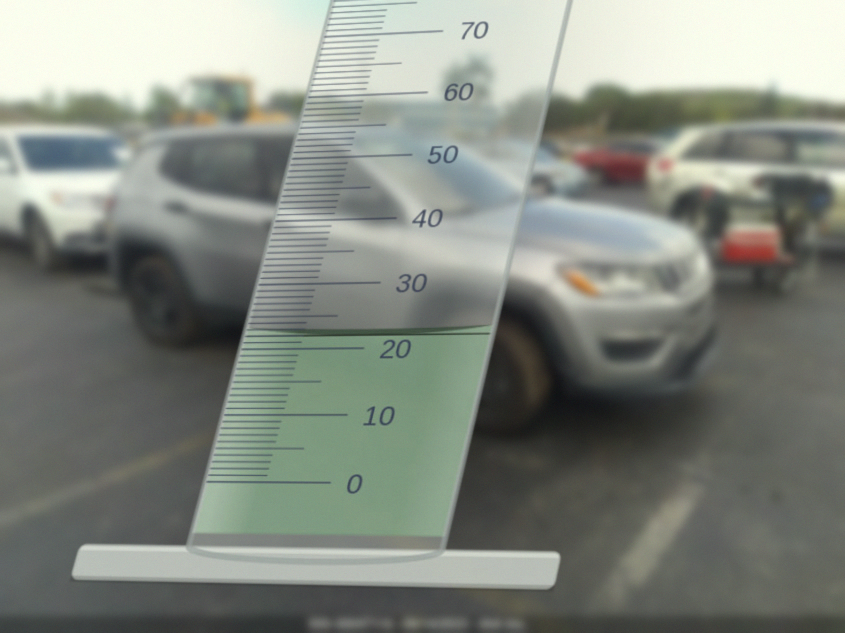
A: 22 mL
